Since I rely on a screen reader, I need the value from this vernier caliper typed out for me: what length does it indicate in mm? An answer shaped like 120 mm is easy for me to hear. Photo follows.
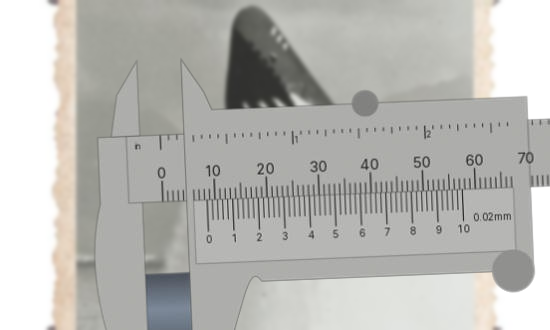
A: 8.5 mm
